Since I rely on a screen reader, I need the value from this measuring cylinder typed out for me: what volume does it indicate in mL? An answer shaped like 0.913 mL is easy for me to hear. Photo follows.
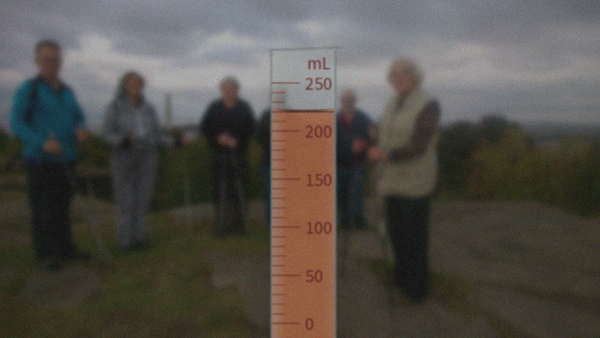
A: 220 mL
